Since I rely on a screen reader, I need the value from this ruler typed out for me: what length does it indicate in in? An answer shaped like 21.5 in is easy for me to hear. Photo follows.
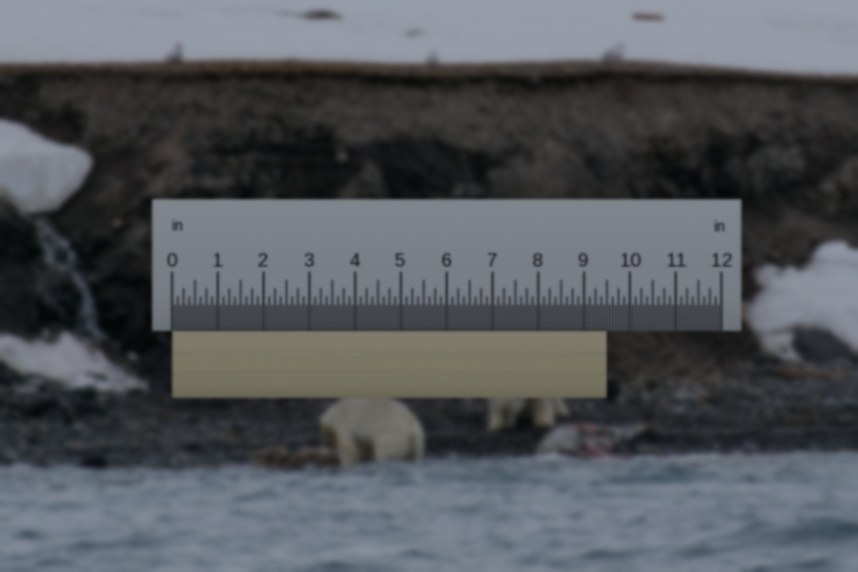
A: 9.5 in
